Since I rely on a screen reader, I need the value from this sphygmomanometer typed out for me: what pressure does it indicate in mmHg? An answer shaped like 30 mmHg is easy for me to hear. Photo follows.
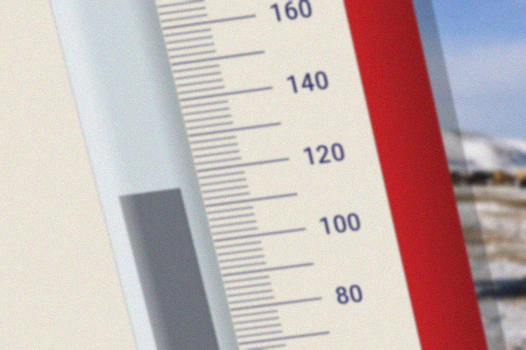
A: 116 mmHg
